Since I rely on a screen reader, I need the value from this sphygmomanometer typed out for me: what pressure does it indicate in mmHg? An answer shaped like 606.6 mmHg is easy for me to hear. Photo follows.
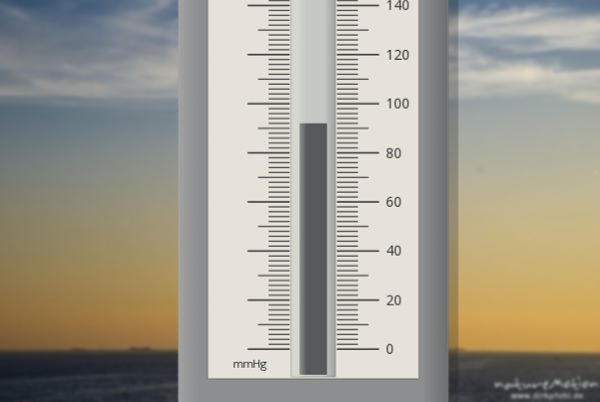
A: 92 mmHg
